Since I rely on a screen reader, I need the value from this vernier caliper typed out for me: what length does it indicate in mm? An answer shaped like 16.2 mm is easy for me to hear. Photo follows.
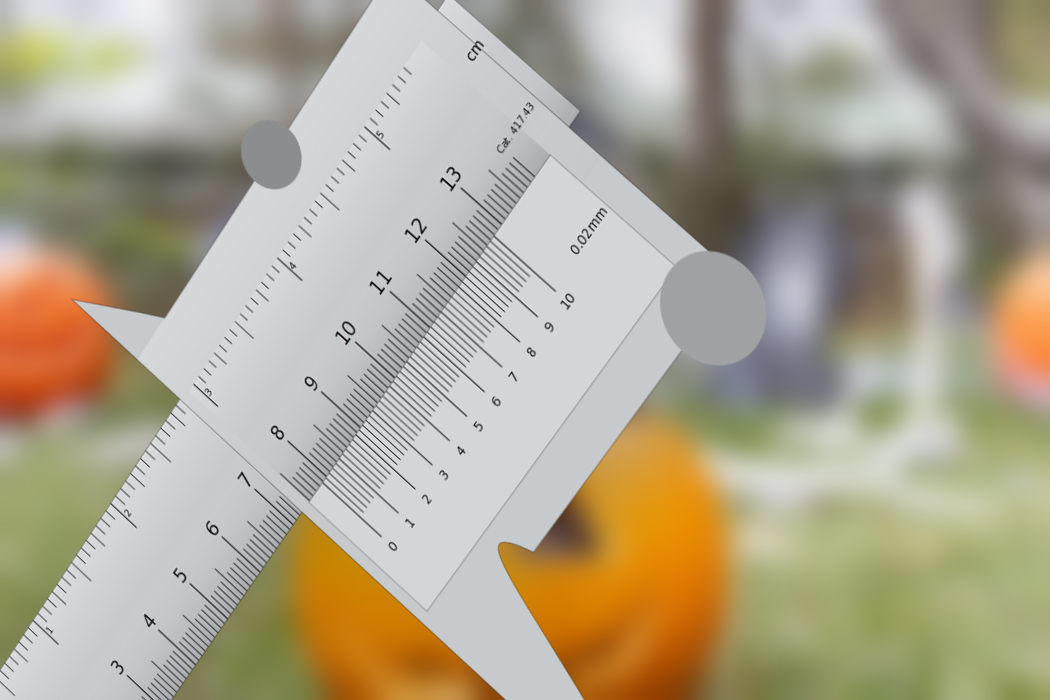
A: 78.8 mm
